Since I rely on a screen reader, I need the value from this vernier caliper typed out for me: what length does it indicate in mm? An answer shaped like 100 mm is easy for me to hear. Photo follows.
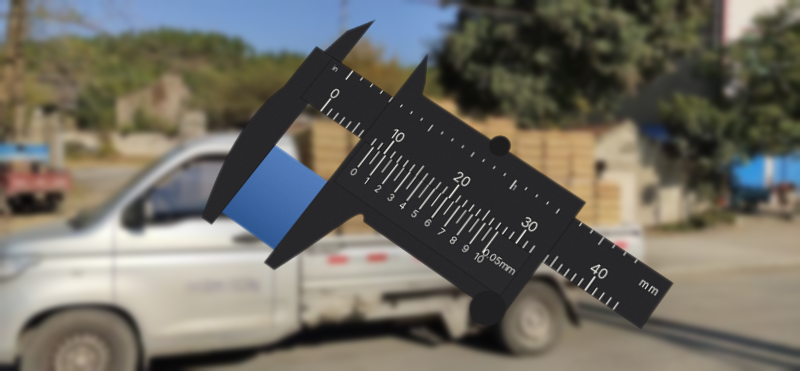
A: 8.4 mm
